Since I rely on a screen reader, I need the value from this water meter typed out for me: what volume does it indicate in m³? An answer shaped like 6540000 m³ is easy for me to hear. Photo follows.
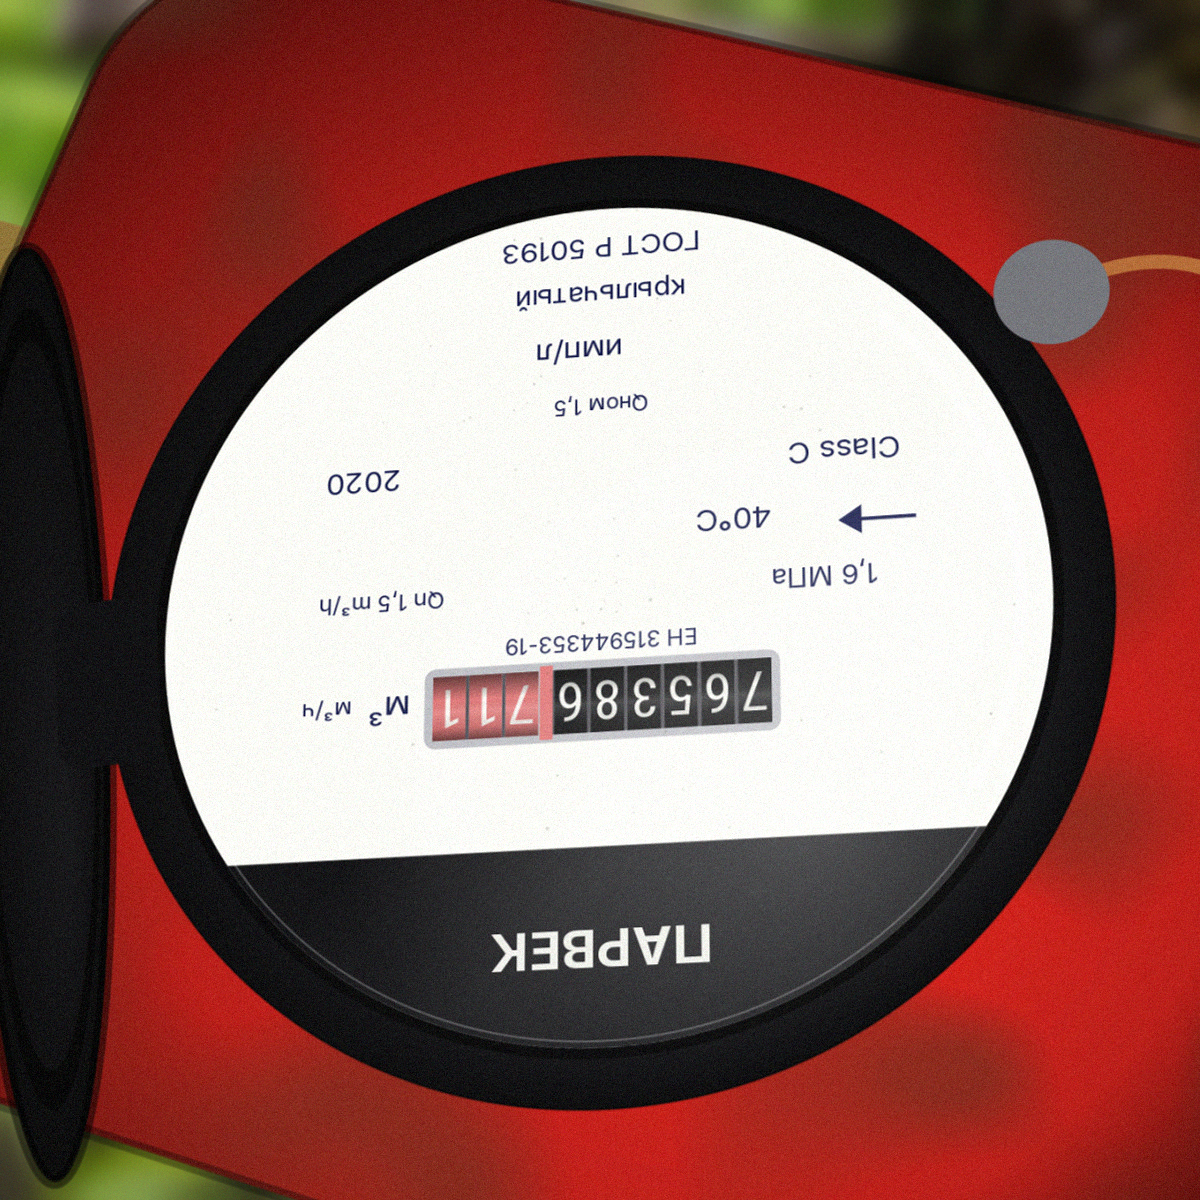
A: 765386.711 m³
